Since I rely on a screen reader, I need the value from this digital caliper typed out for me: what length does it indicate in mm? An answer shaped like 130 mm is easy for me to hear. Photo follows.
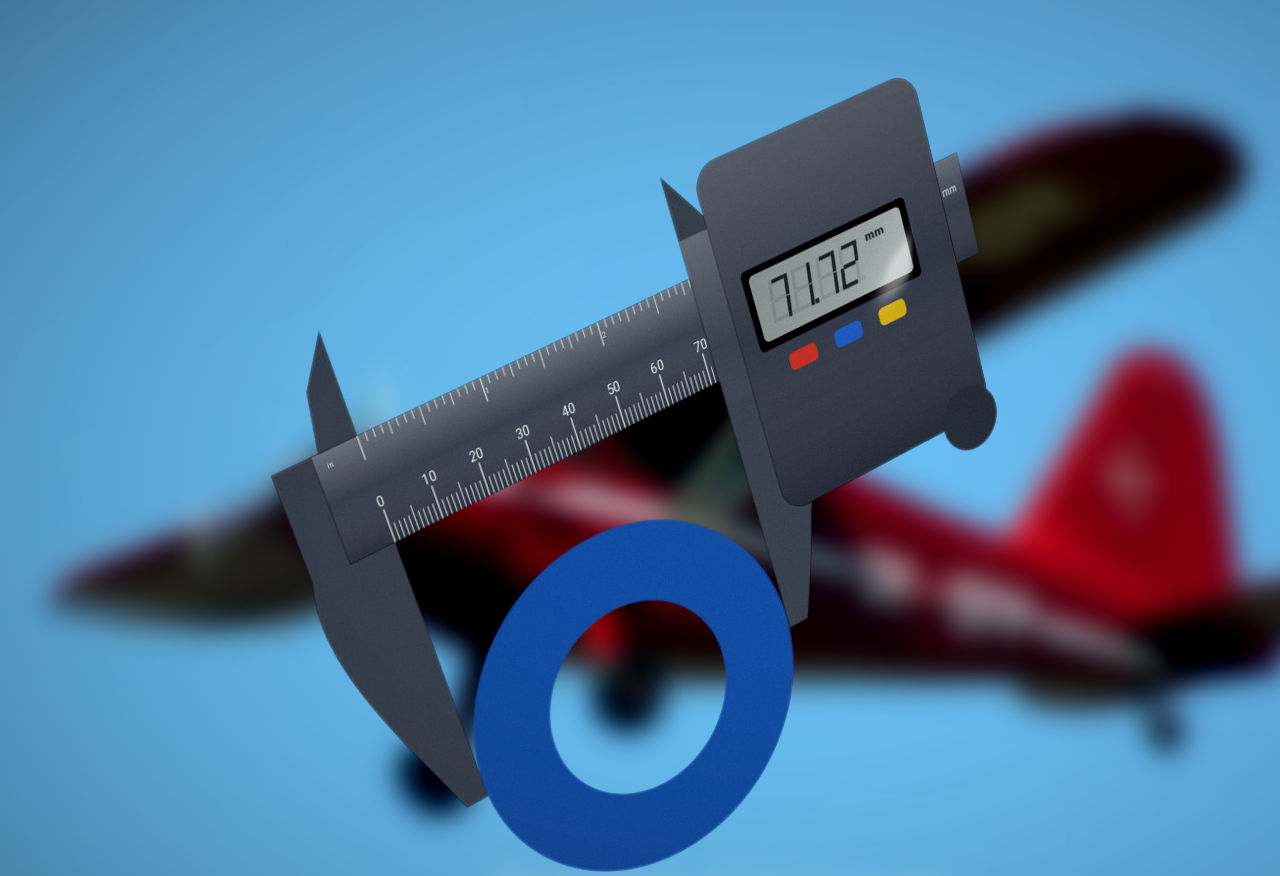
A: 71.72 mm
